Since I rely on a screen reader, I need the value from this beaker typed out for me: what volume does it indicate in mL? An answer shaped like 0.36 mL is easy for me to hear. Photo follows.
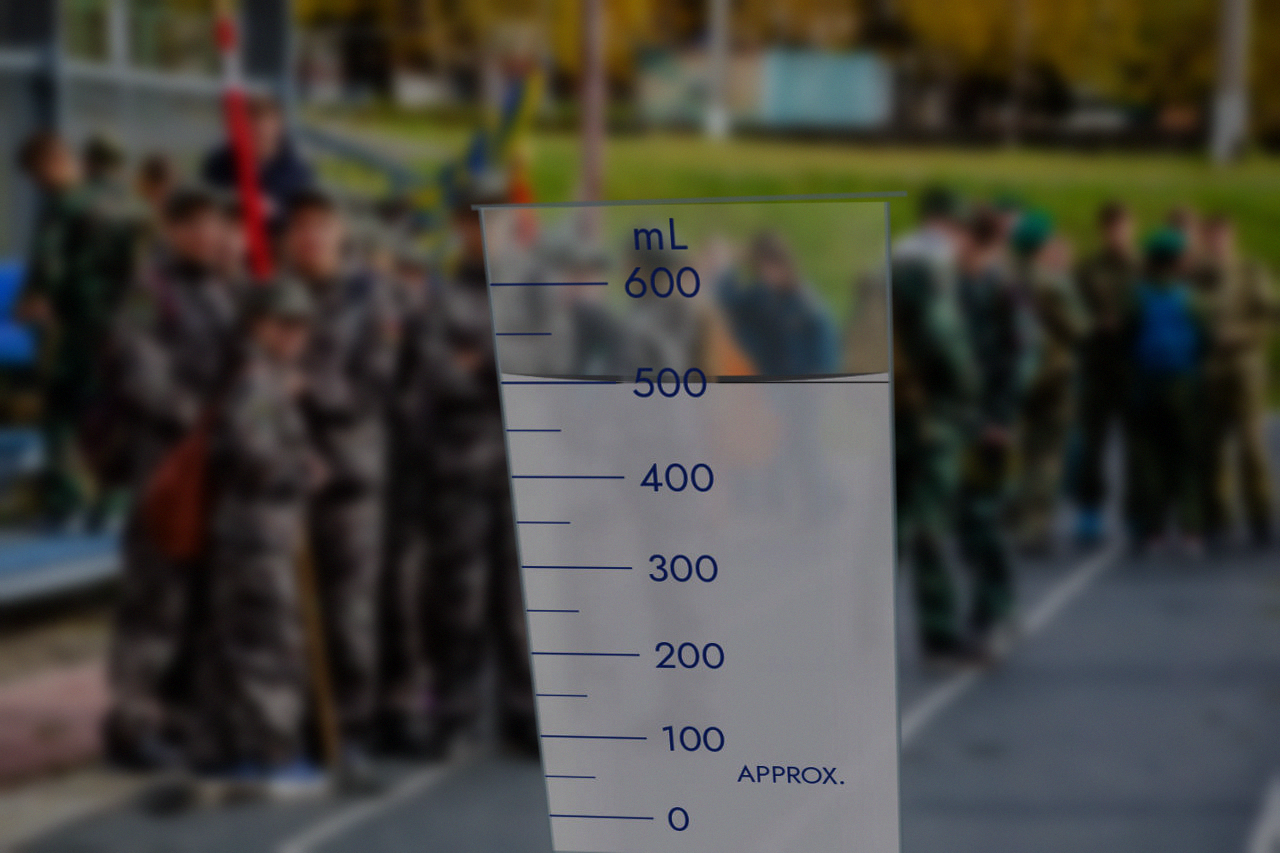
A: 500 mL
